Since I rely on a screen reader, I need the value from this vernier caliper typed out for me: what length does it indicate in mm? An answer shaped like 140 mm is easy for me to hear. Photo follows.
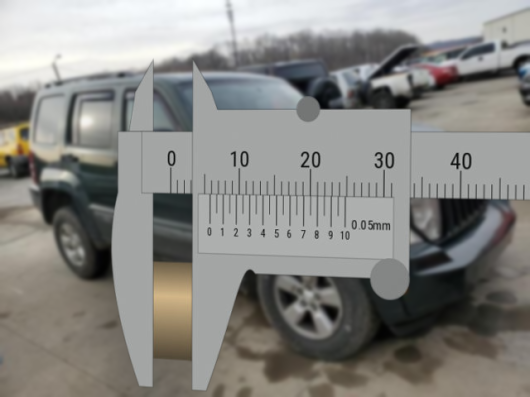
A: 5.8 mm
